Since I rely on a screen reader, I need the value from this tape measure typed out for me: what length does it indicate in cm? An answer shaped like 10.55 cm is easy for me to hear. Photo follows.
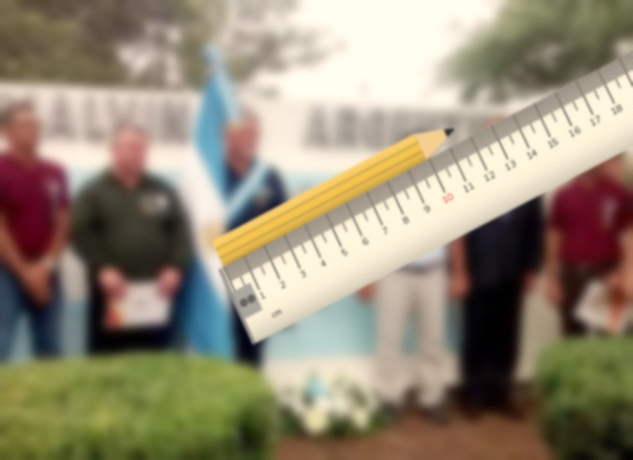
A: 11.5 cm
